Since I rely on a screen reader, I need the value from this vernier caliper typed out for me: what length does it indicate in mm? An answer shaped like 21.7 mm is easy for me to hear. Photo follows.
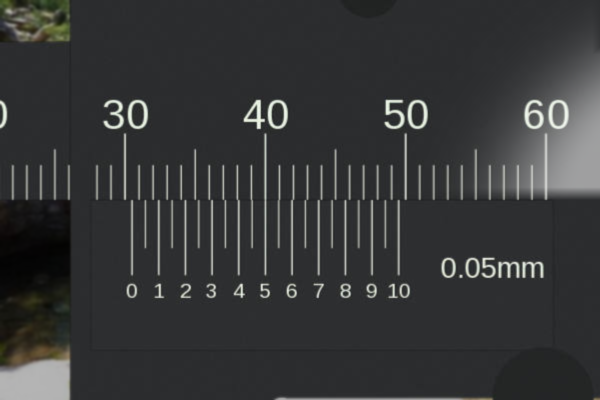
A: 30.5 mm
